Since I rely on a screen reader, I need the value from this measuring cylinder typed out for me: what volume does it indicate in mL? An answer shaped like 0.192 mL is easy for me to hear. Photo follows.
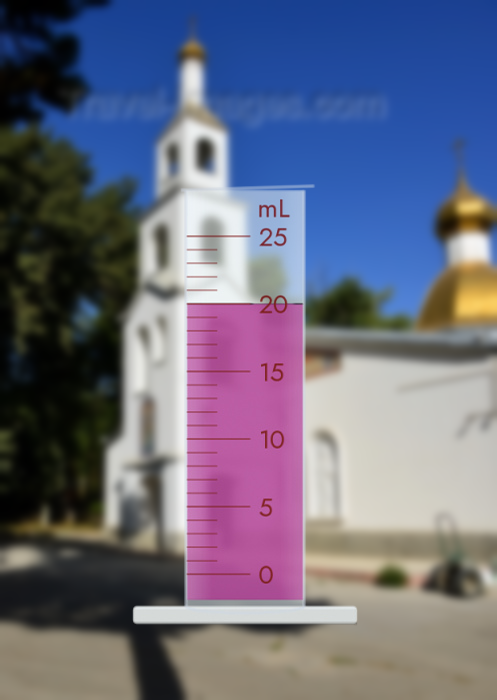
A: 20 mL
